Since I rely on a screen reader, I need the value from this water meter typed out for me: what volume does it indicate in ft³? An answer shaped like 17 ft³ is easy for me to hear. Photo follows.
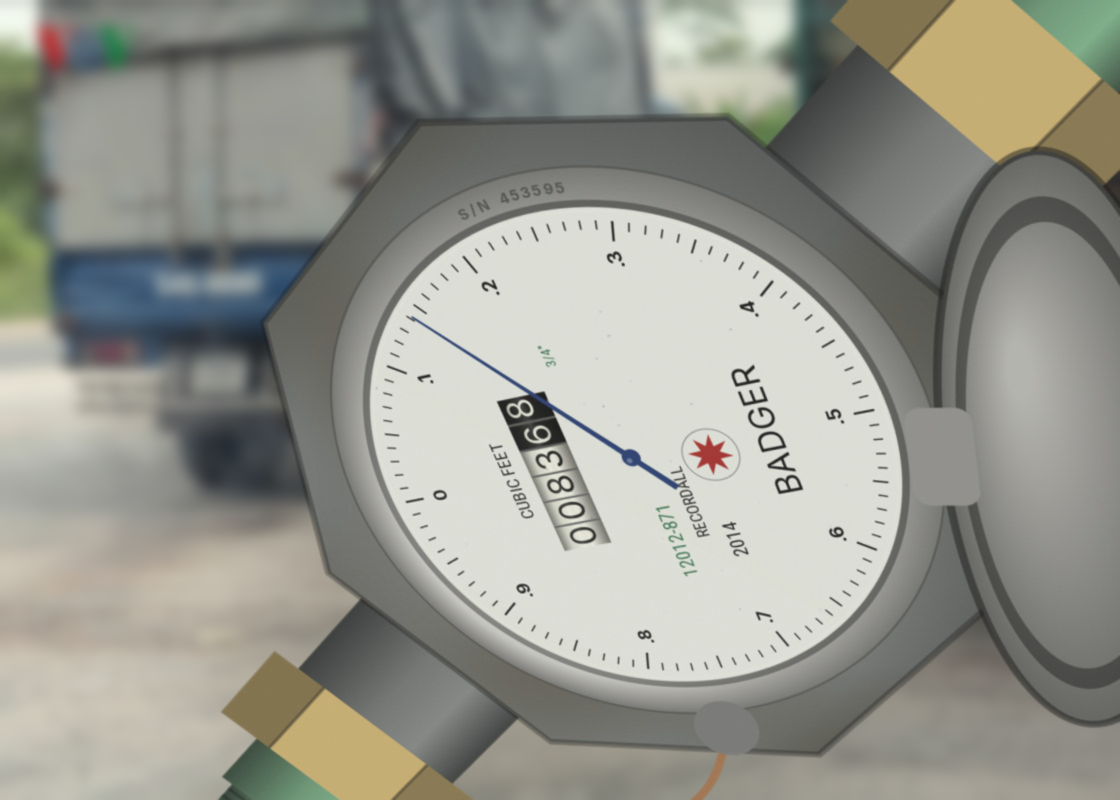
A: 8368.14 ft³
